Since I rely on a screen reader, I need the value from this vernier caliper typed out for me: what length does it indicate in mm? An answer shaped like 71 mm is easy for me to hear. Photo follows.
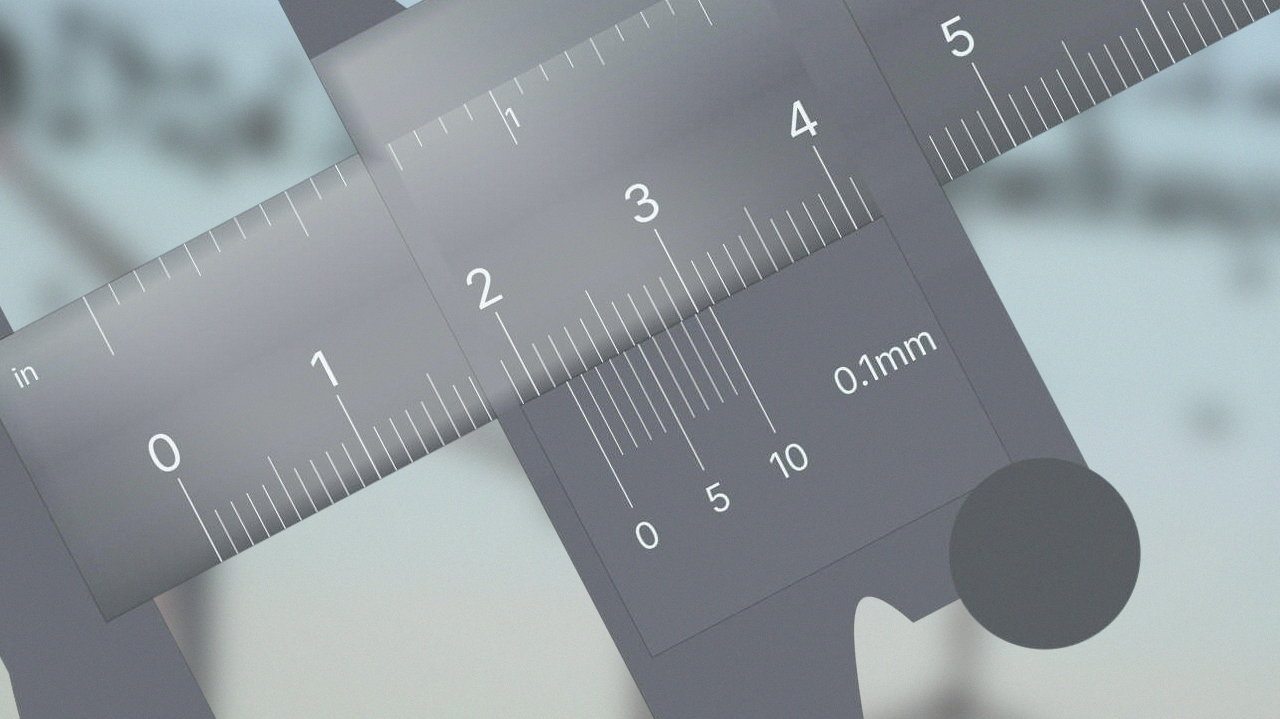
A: 21.7 mm
